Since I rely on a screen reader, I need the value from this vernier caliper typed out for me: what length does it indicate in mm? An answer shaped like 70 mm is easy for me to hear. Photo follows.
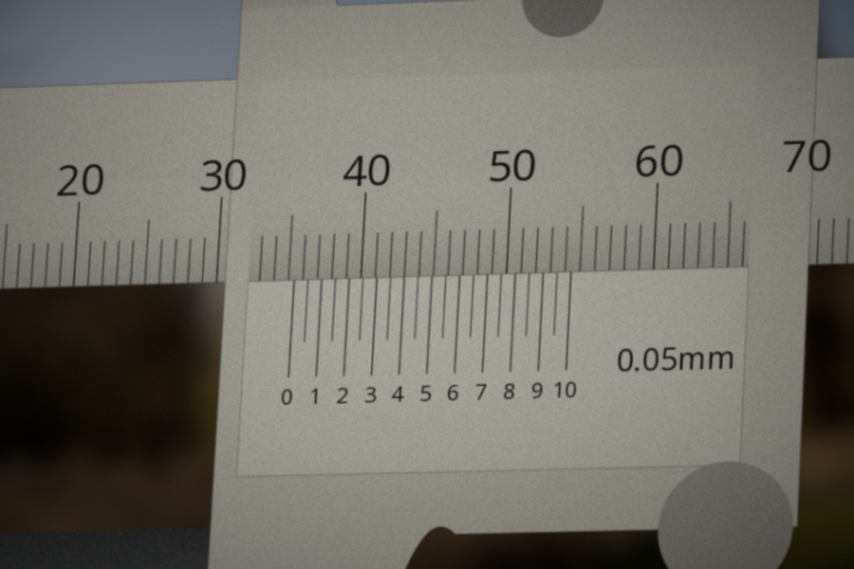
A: 35.4 mm
